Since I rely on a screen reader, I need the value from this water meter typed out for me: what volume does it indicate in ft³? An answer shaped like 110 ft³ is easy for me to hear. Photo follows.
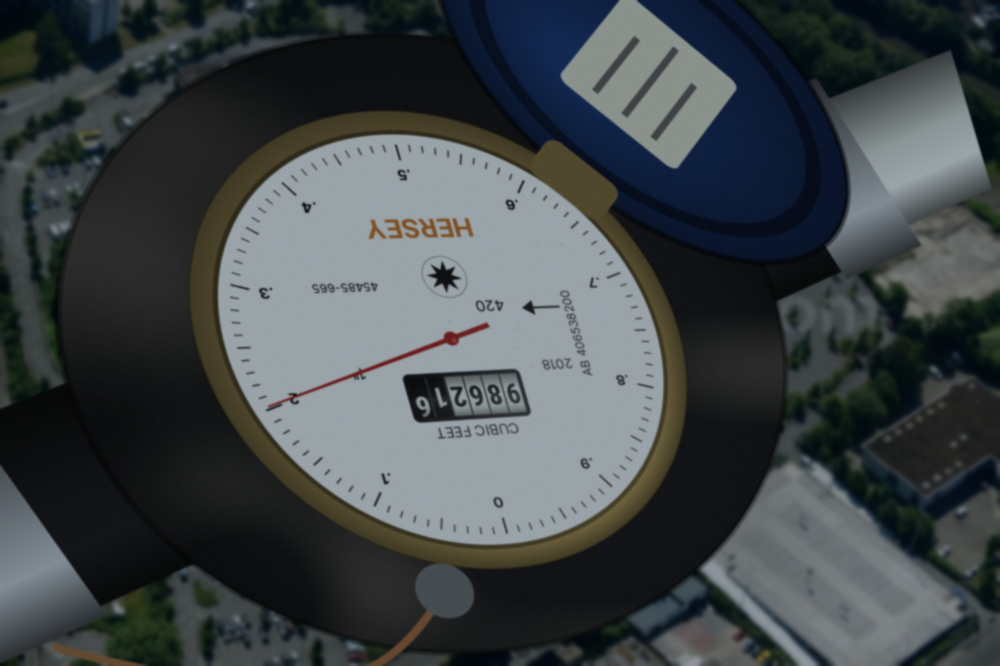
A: 986216.20 ft³
